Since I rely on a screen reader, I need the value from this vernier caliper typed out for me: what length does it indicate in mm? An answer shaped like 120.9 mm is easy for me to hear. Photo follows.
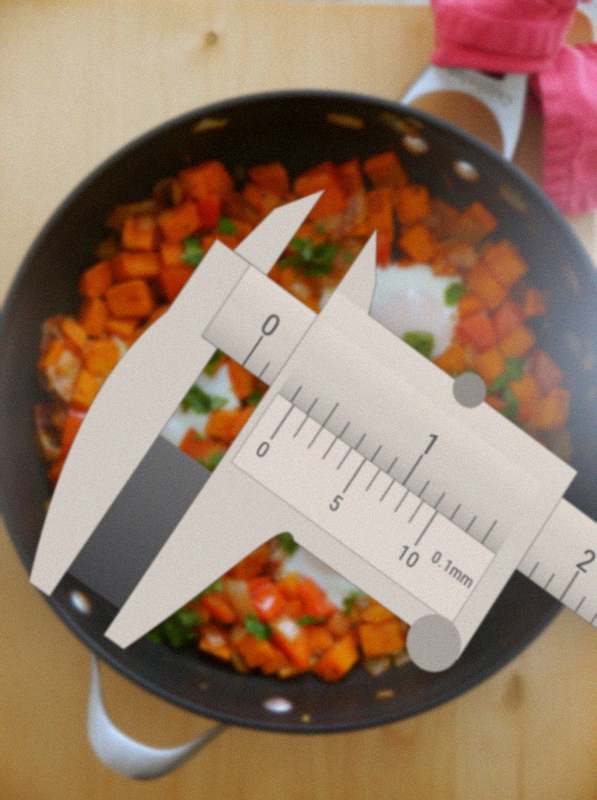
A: 3.2 mm
